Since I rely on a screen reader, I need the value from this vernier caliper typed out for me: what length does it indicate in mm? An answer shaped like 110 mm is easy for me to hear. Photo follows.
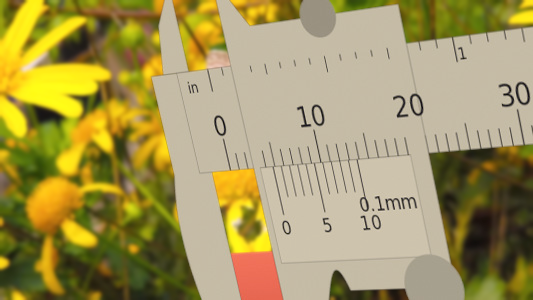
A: 4.8 mm
